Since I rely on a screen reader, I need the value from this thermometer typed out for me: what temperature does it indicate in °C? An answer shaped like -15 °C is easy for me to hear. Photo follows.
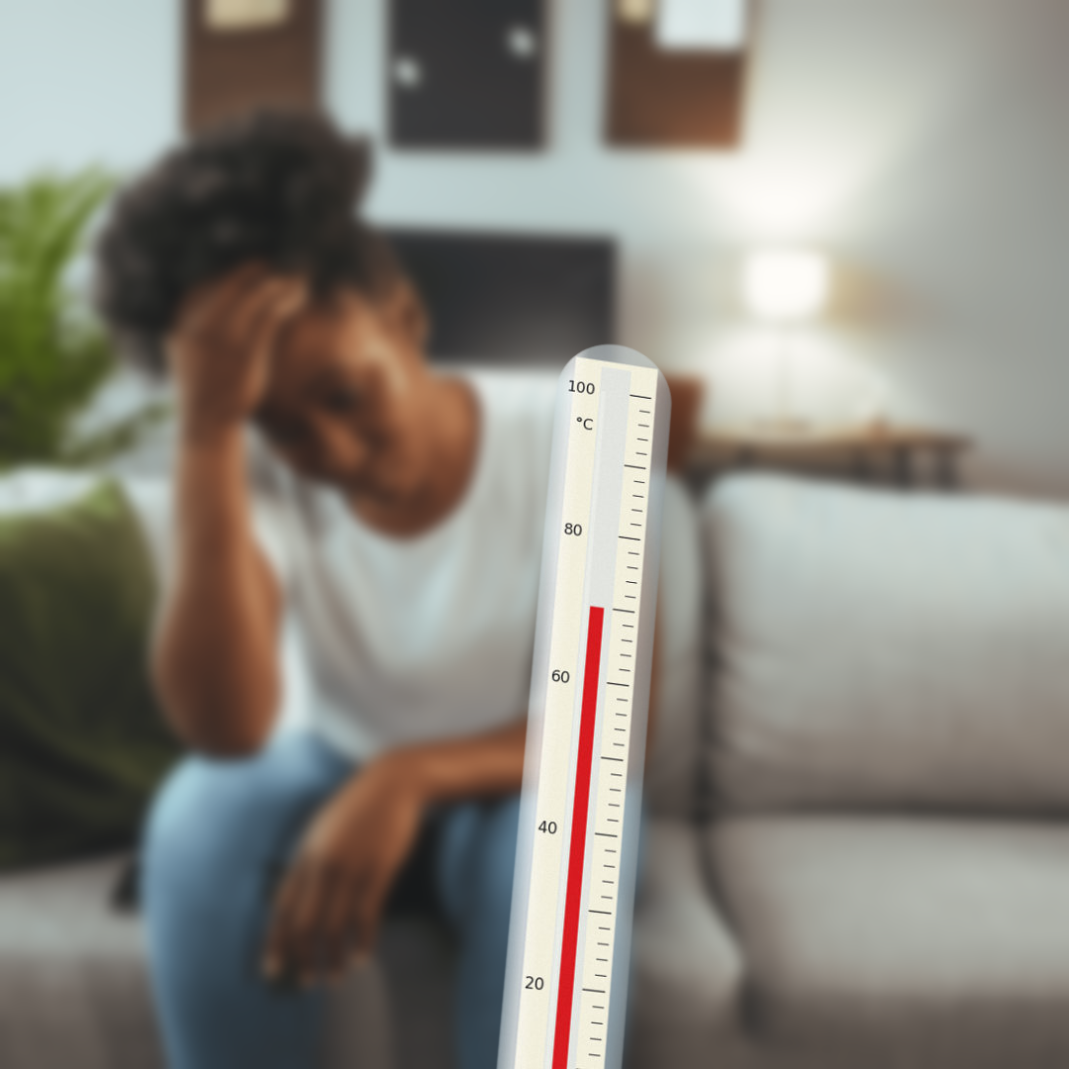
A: 70 °C
